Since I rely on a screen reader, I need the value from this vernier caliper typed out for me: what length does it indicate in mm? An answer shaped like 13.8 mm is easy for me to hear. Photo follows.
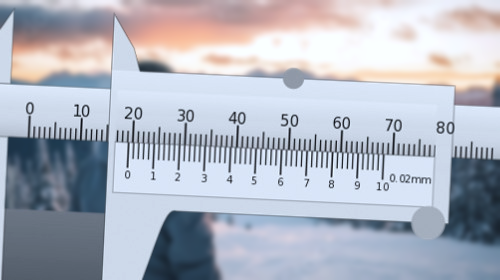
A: 19.2 mm
